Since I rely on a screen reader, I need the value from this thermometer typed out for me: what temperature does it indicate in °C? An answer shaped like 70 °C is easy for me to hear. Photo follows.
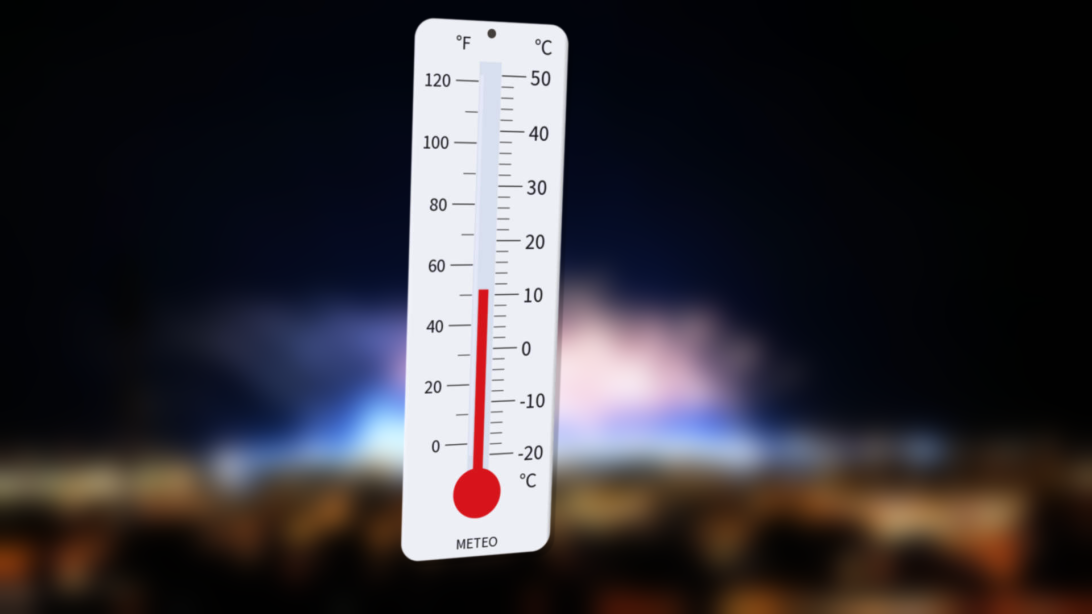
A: 11 °C
